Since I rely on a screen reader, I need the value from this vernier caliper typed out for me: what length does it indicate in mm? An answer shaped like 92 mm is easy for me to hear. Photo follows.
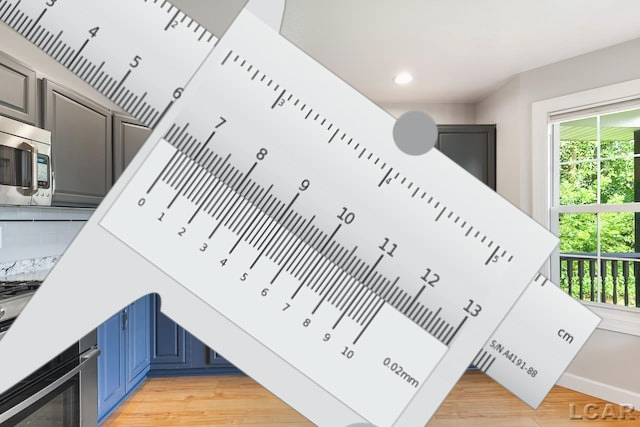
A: 66.5 mm
